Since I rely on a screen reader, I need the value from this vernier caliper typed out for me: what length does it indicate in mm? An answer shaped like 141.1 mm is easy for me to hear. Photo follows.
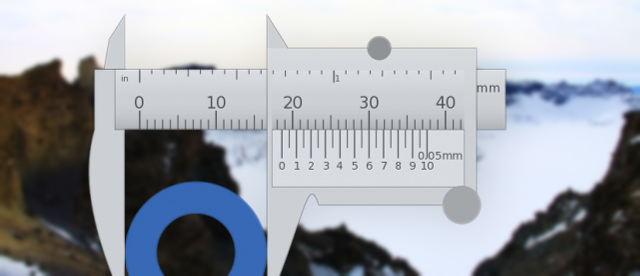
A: 18.6 mm
